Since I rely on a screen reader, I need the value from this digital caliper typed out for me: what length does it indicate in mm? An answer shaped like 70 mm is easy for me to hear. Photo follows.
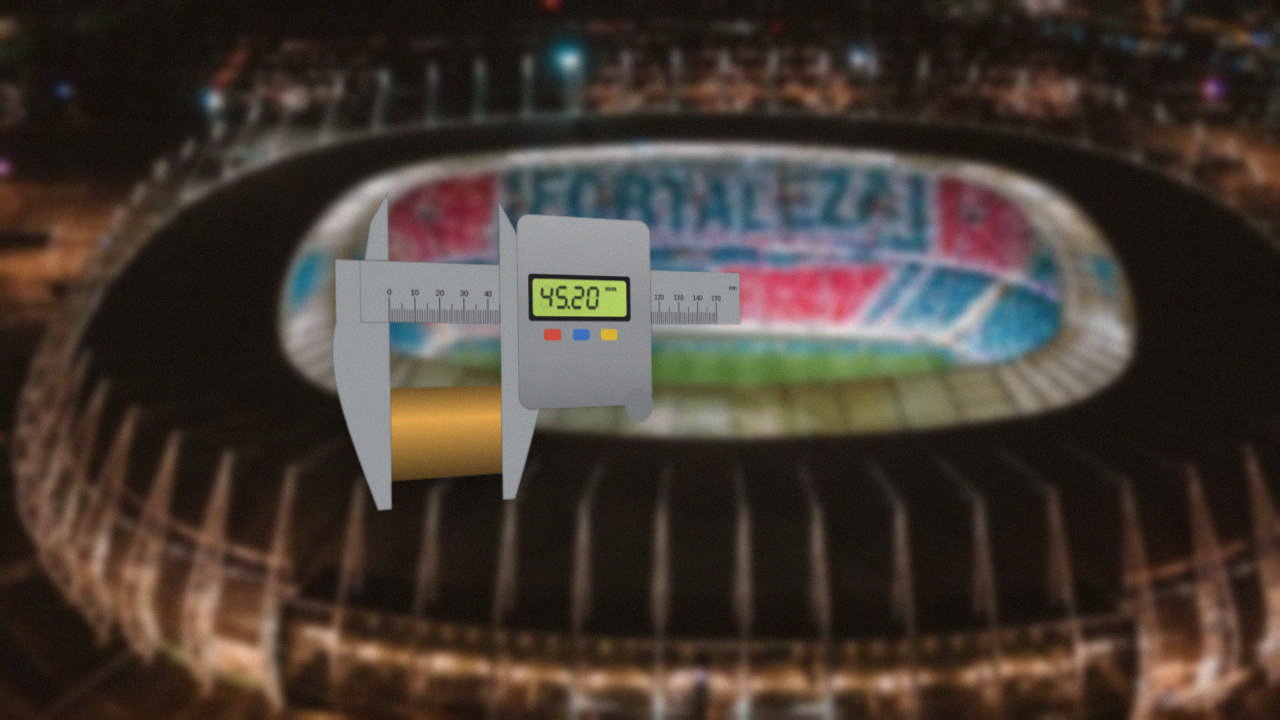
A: 45.20 mm
